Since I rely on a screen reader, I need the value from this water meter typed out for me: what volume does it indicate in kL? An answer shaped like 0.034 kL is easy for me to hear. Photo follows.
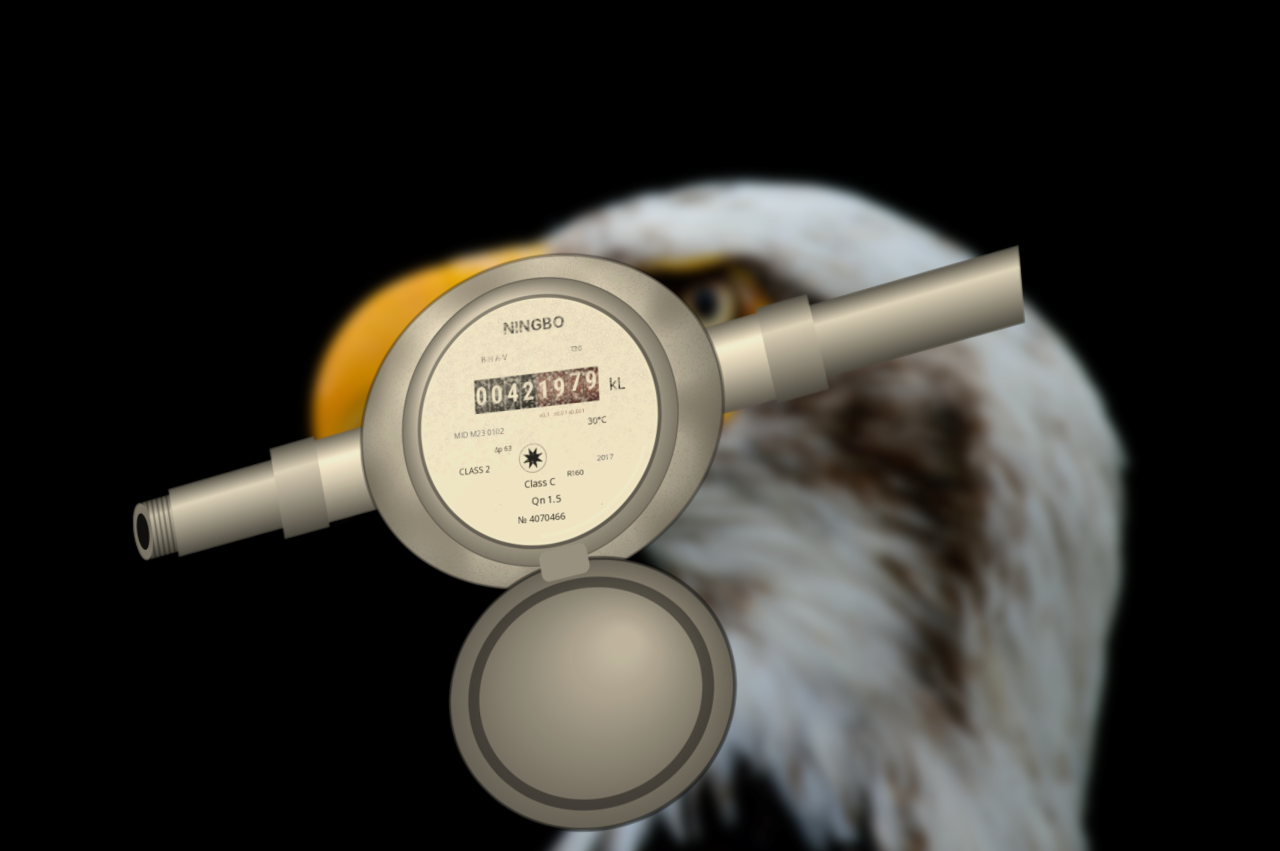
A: 42.1979 kL
